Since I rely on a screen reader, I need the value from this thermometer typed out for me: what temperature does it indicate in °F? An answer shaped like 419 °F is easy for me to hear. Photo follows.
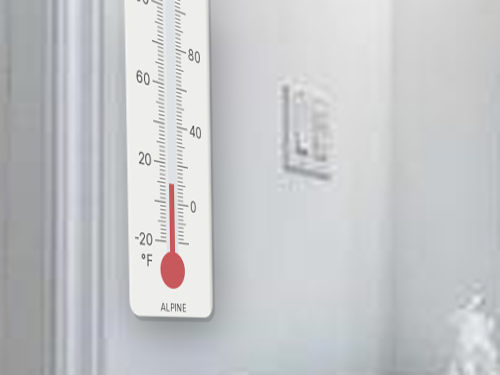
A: 10 °F
